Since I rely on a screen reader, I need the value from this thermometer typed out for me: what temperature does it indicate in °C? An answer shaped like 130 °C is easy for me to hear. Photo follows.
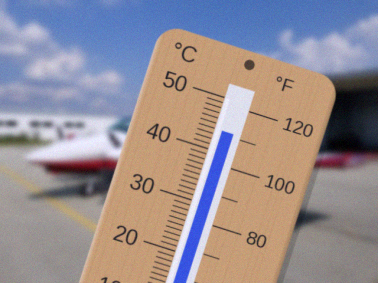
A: 44 °C
